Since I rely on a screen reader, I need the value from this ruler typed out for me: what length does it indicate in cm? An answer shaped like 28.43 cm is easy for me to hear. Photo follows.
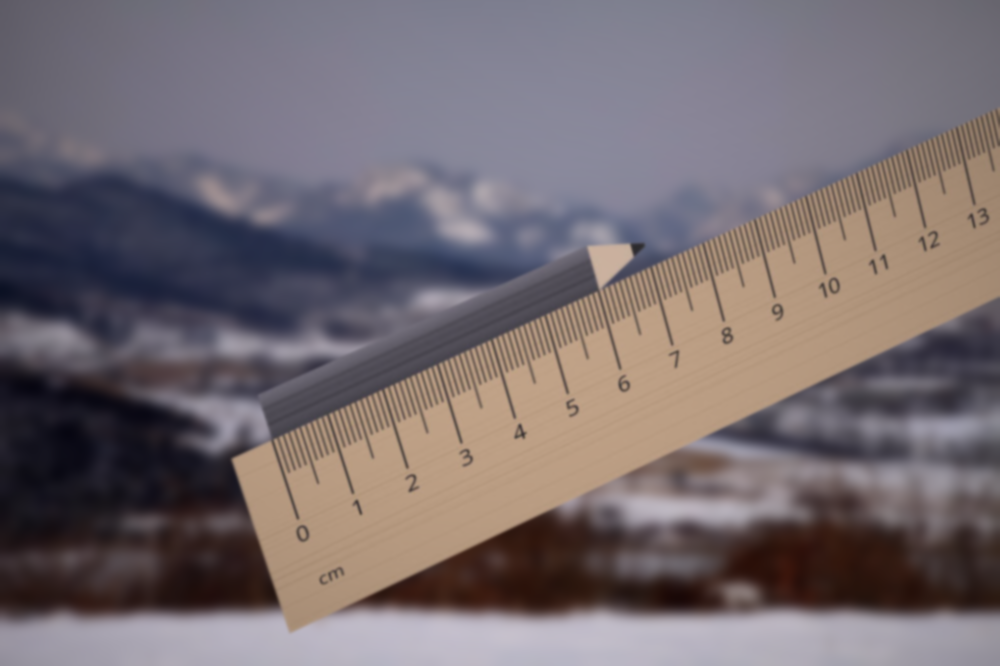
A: 7 cm
